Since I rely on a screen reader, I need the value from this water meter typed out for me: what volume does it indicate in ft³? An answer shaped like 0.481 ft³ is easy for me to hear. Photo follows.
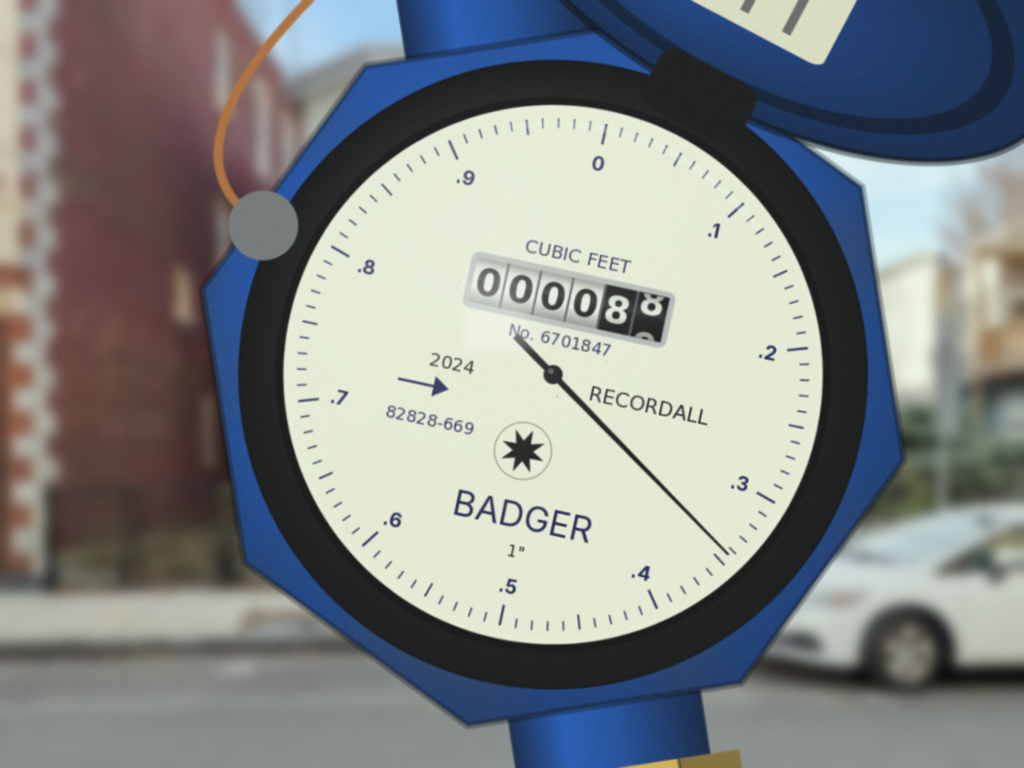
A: 88.34 ft³
